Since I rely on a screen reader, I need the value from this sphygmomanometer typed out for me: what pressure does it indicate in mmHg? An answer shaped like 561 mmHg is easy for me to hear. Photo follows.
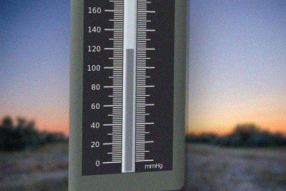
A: 120 mmHg
